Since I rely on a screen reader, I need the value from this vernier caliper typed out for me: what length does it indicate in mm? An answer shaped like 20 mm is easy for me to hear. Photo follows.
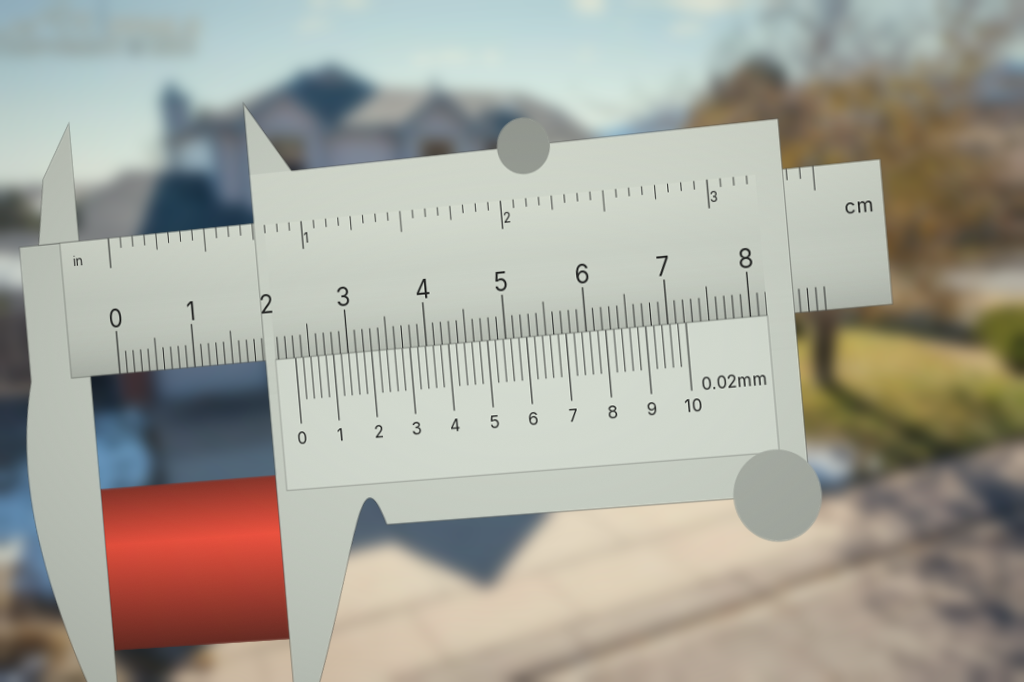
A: 23.2 mm
